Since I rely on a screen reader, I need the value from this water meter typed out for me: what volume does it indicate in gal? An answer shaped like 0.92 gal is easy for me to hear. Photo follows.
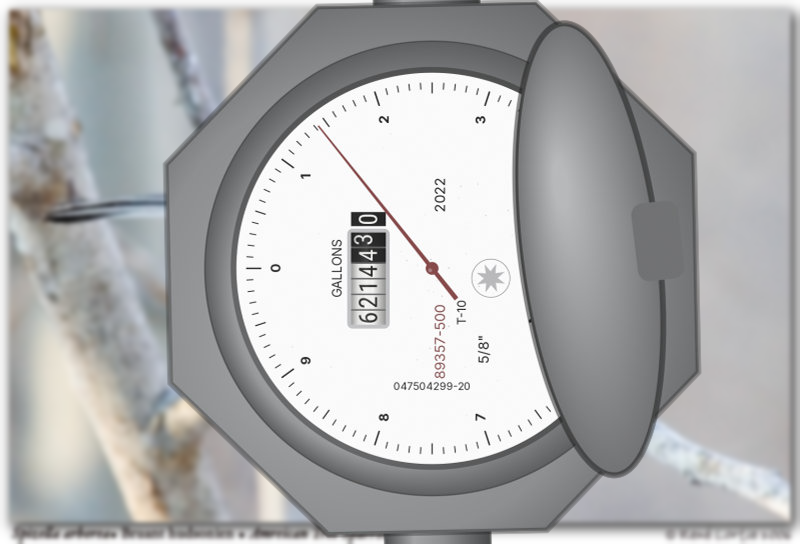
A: 6214431.4 gal
